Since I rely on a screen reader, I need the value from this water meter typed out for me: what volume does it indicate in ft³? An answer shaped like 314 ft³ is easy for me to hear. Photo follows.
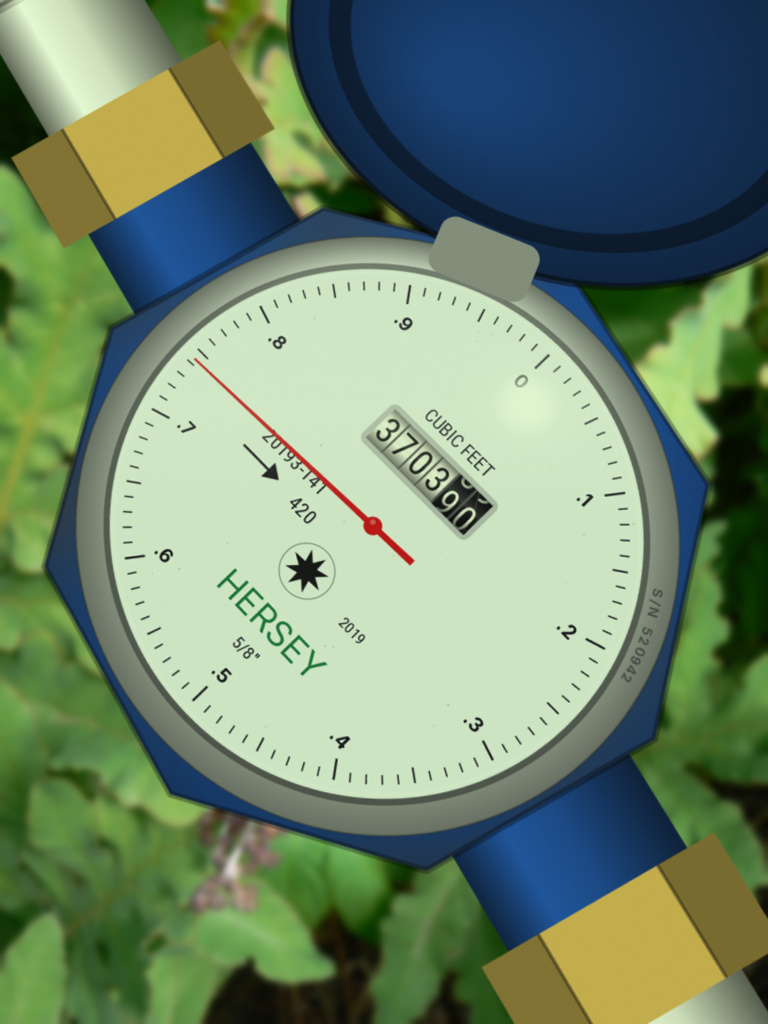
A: 370389.74 ft³
